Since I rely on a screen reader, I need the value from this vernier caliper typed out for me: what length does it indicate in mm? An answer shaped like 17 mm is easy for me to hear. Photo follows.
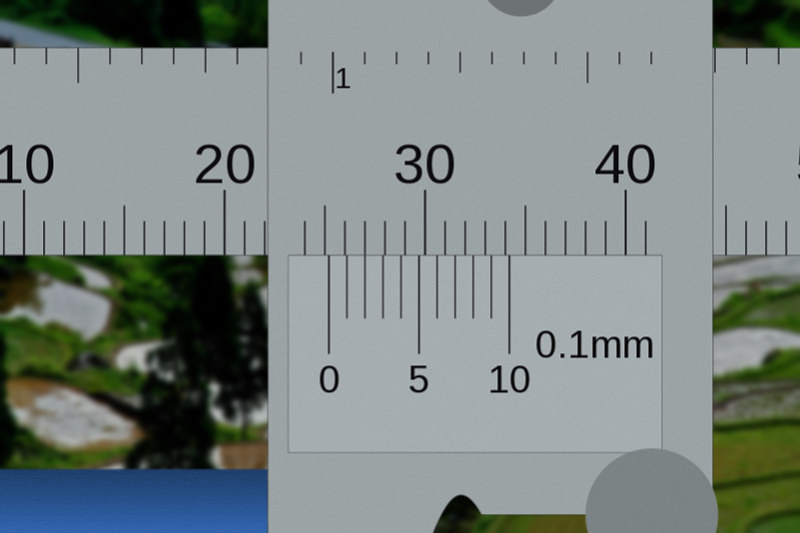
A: 25.2 mm
